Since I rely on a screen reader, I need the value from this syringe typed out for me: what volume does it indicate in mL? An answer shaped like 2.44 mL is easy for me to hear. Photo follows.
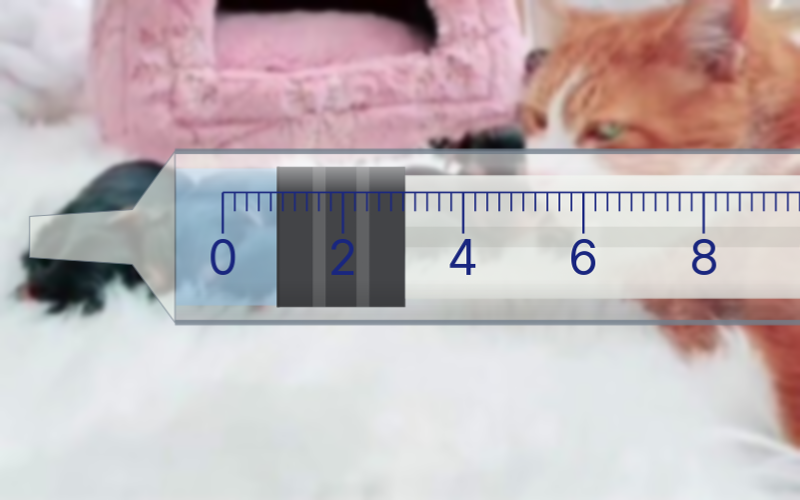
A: 0.9 mL
